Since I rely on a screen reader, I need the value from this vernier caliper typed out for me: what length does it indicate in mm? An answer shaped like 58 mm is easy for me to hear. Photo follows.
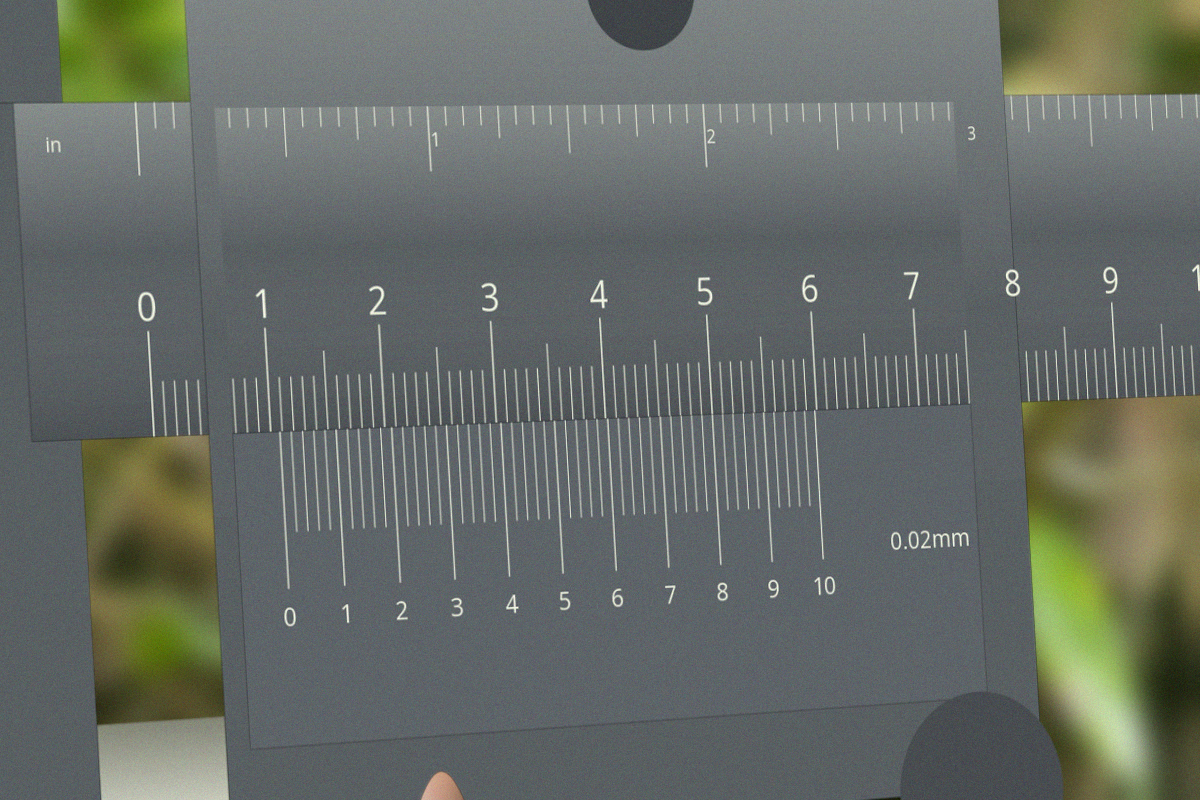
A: 10.8 mm
